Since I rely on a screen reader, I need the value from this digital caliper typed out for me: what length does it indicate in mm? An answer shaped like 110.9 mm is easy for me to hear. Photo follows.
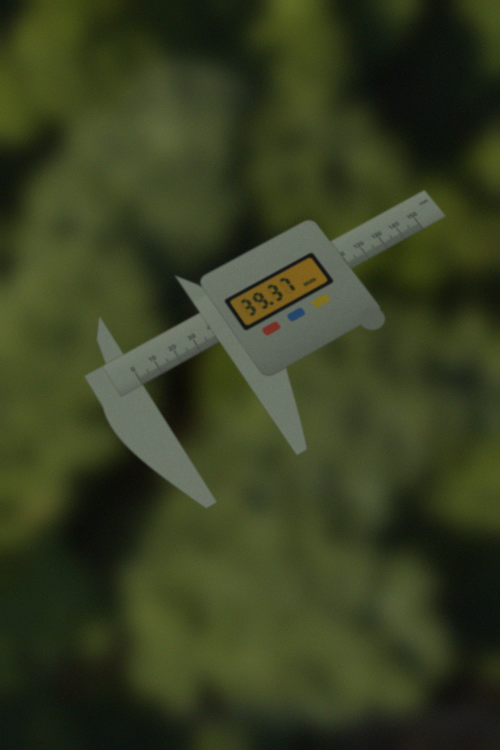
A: 39.37 mm
